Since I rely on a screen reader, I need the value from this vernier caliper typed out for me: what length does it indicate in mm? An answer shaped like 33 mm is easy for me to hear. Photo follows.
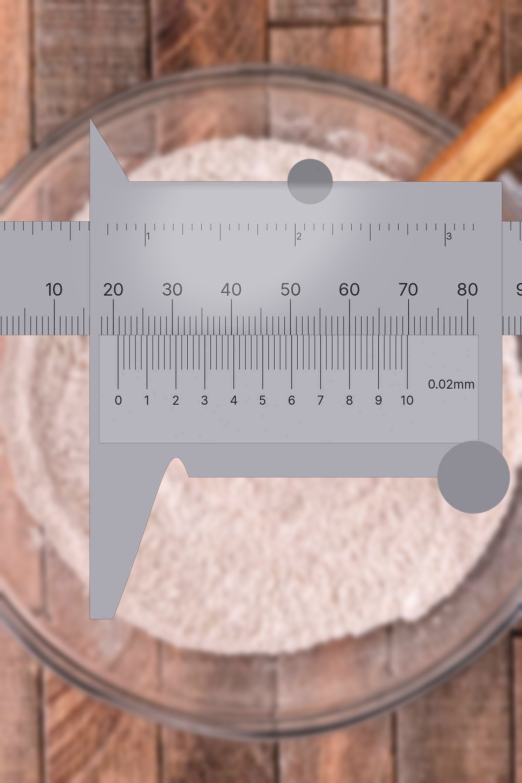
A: 20.8 mm
